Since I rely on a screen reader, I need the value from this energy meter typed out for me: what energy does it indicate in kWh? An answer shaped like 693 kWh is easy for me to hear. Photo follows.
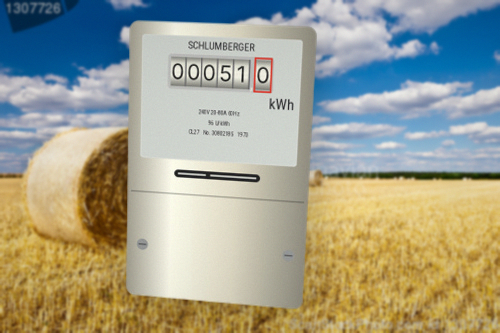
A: 51.0 kWh
